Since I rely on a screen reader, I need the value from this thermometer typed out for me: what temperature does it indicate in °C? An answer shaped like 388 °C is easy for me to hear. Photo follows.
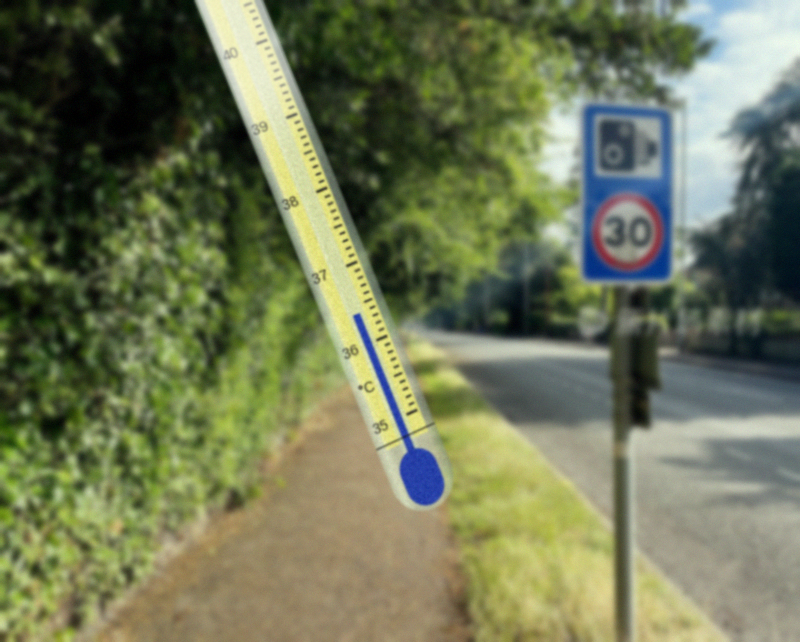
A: 36.4 °C
